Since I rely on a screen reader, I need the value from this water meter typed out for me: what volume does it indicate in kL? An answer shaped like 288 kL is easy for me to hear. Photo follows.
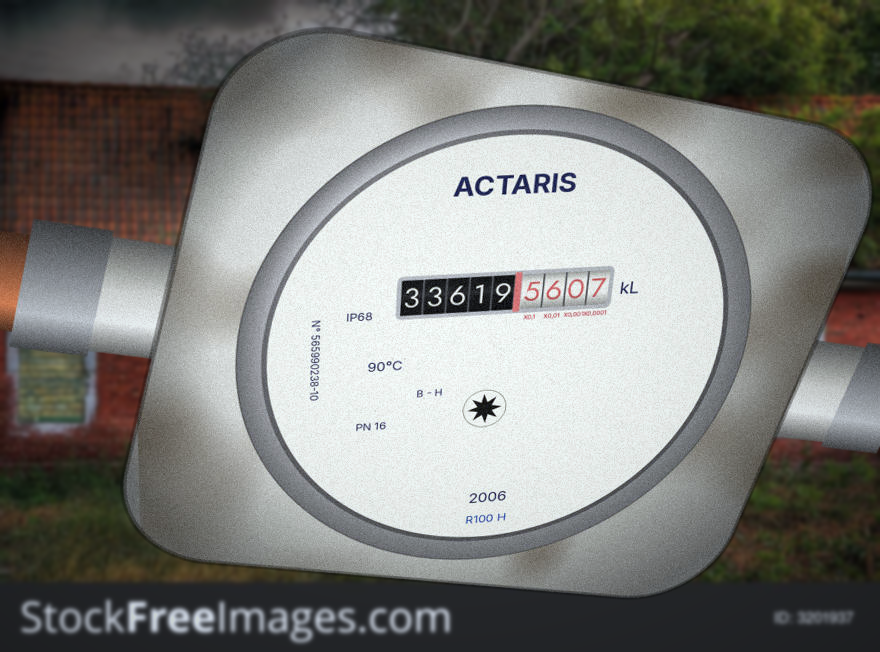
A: 33619.5607 kL
